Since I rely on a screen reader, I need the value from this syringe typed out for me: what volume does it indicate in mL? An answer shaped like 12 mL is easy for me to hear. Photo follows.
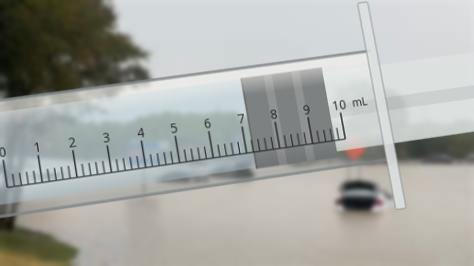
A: 7.2 mL
